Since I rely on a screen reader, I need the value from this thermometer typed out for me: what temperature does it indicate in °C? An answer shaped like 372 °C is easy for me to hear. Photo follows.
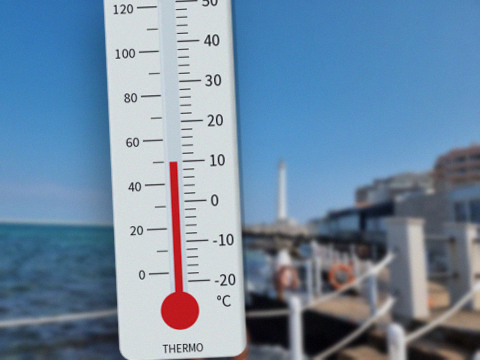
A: 10 °C
